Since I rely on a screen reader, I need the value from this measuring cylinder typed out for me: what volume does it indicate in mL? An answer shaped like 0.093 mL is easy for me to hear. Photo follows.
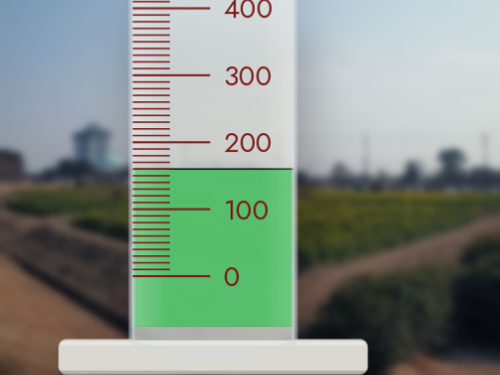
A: 160 mL
